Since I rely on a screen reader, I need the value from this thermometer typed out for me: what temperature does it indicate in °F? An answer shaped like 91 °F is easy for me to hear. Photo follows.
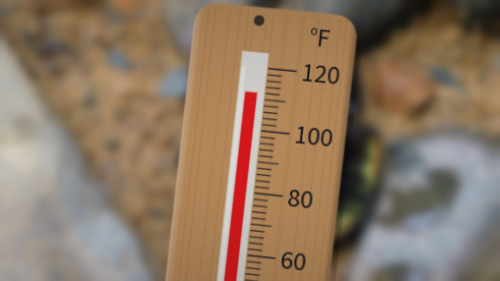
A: 112 °F
